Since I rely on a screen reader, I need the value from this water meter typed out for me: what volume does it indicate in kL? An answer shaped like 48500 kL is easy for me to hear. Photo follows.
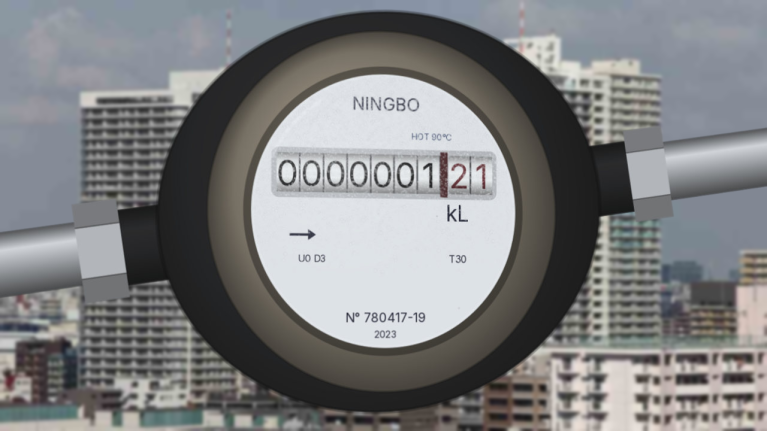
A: 1.21 kL
